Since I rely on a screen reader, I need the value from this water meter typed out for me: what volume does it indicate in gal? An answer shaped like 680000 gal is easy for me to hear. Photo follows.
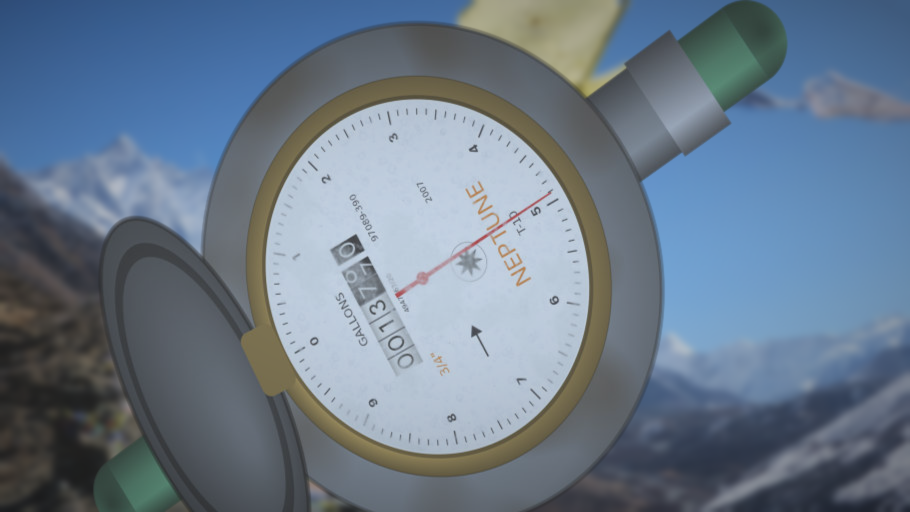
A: 13764.9 gal
